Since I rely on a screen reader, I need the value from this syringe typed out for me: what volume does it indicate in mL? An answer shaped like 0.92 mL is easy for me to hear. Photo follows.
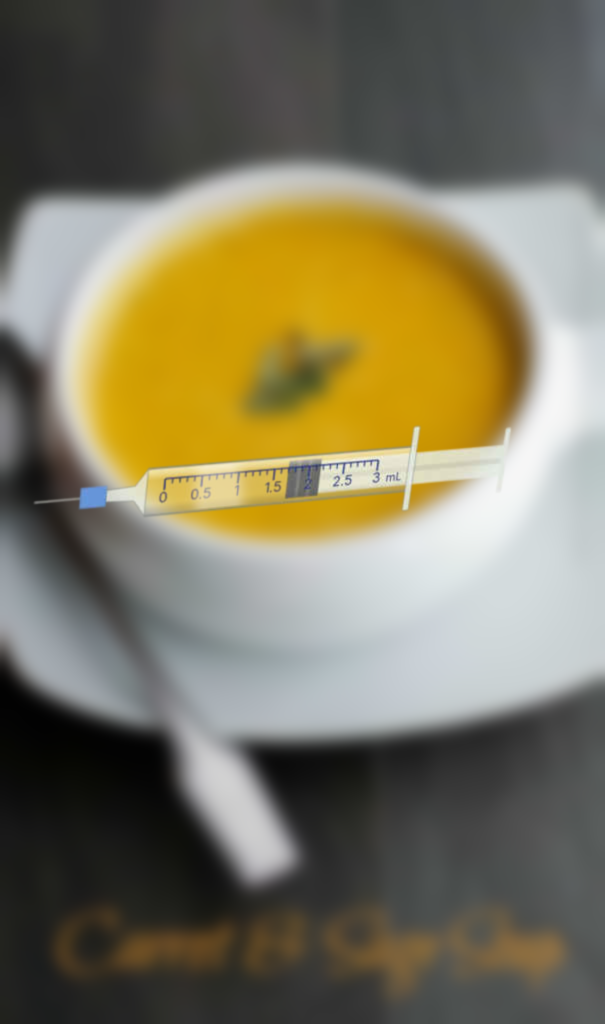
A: 1.7 mL
